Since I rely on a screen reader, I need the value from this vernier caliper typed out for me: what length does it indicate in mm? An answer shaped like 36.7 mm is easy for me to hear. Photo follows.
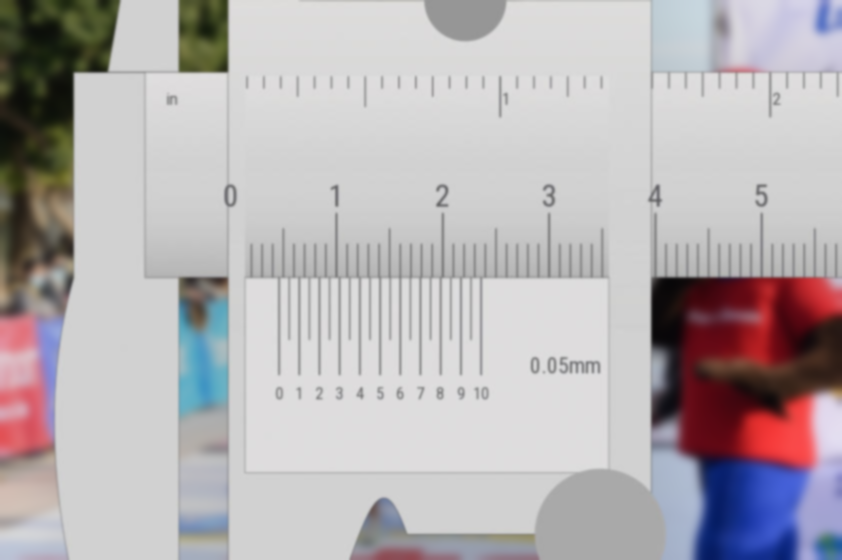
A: 4.6 mm
